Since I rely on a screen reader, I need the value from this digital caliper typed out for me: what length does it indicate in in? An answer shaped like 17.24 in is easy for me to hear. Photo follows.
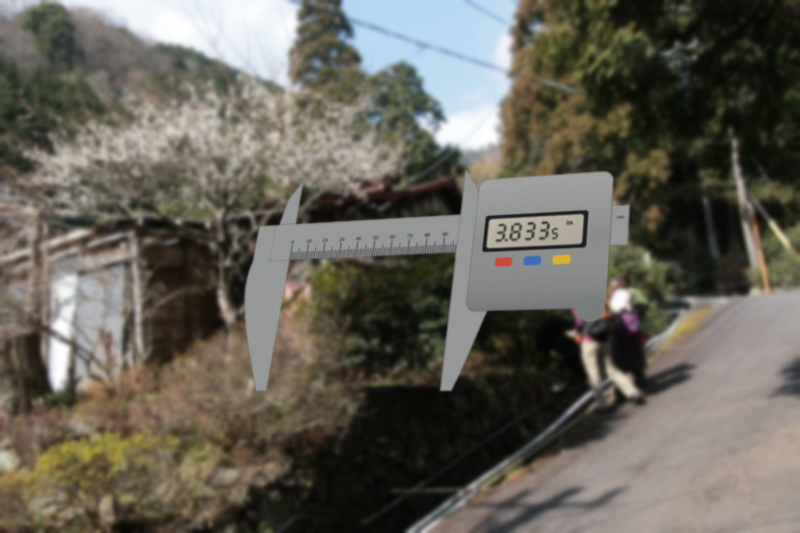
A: 3.8335 in
